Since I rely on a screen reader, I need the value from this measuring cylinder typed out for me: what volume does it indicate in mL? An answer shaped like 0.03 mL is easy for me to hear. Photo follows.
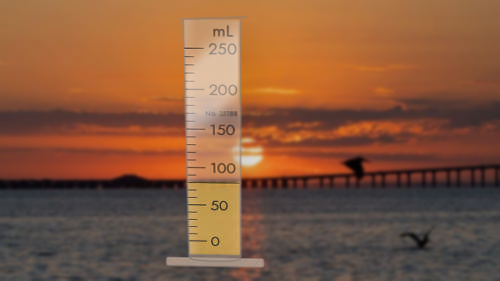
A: 80 mL
